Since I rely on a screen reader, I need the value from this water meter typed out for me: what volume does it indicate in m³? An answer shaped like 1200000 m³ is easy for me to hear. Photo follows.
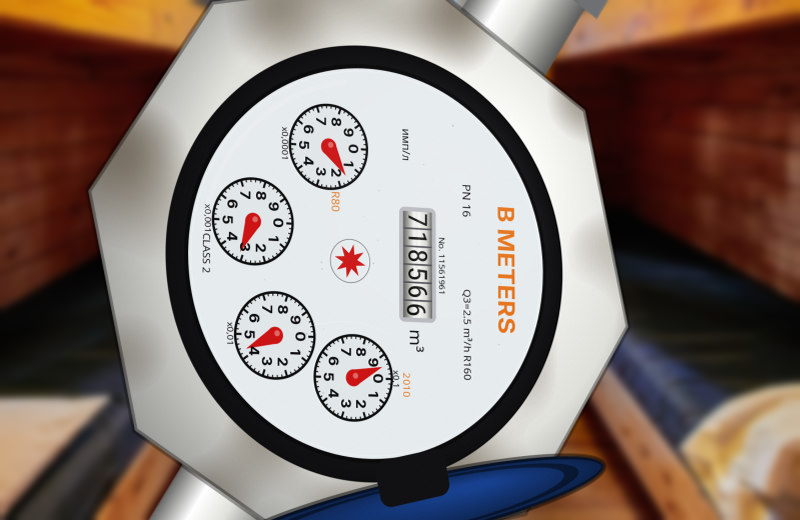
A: 718565.9431 m³
